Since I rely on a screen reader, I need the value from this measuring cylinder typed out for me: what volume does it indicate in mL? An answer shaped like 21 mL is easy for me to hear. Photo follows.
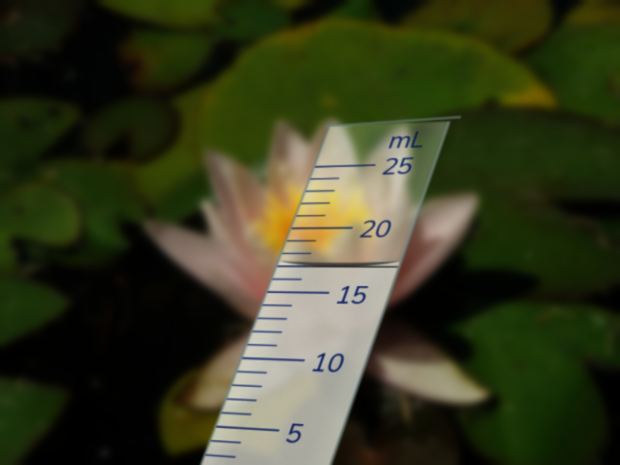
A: 17 mL
